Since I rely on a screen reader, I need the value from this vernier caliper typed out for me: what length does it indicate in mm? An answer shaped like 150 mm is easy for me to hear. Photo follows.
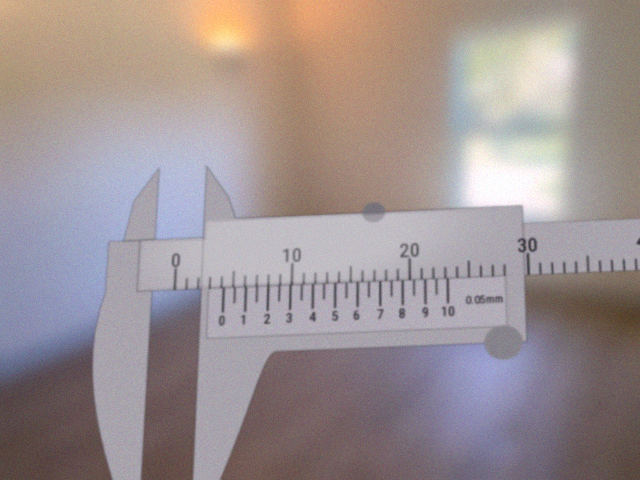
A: 4.2 mm
